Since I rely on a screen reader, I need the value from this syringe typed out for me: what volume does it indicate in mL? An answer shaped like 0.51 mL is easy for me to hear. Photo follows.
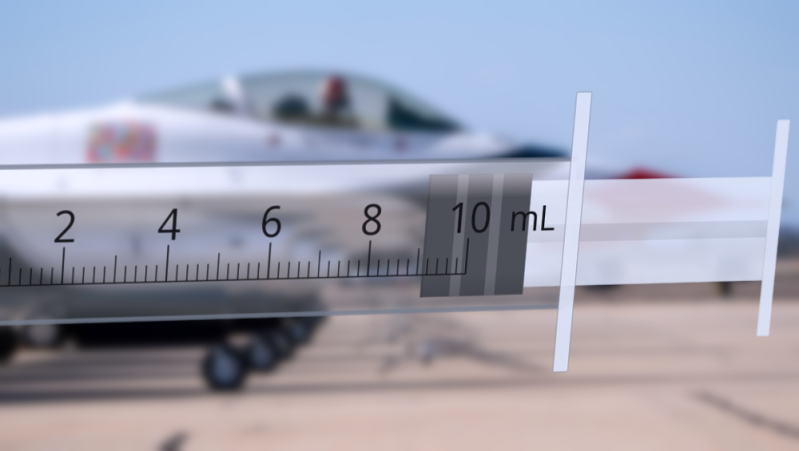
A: 9.1 mL
